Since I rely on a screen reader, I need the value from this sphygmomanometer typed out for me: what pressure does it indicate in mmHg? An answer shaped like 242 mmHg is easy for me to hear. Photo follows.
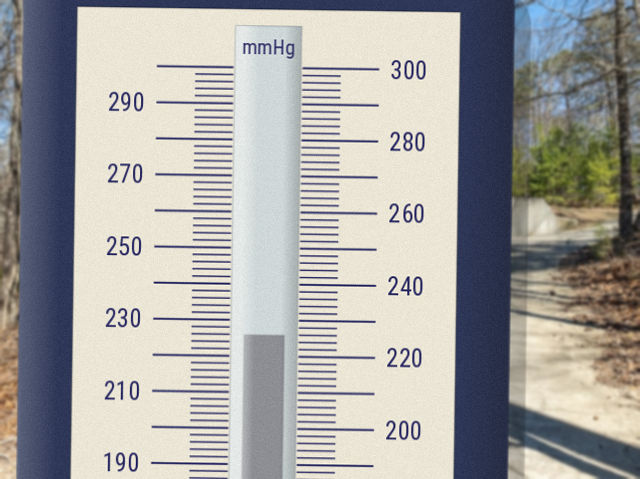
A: 226 mmHg
